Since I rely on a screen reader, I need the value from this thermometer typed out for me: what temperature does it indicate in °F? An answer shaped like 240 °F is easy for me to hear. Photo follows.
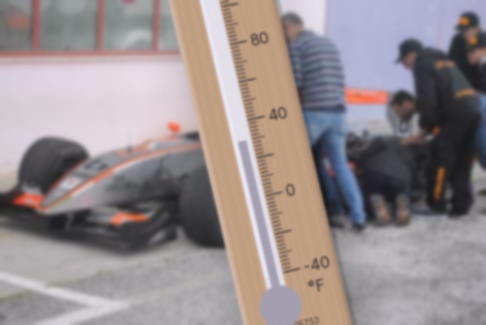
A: 30 °F
